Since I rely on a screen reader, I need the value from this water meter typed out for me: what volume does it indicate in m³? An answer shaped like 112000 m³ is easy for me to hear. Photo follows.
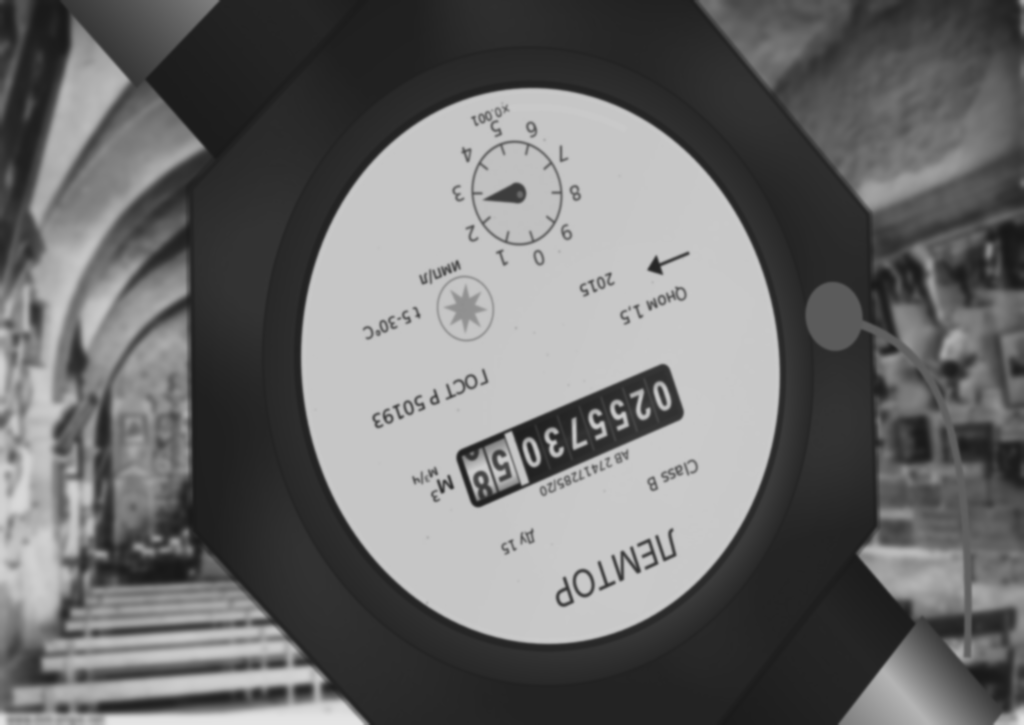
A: 255730.582 m³
